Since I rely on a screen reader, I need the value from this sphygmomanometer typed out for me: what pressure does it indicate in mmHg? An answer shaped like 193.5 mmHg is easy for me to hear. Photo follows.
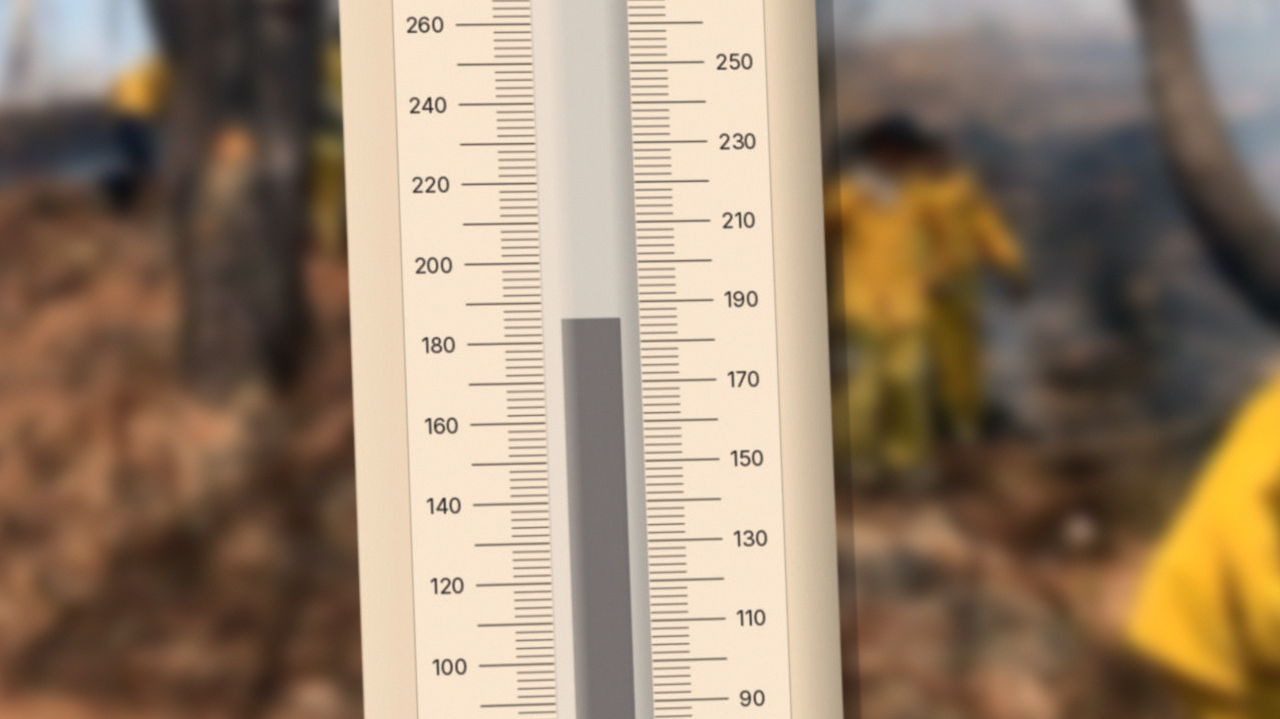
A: 186 mmHg
